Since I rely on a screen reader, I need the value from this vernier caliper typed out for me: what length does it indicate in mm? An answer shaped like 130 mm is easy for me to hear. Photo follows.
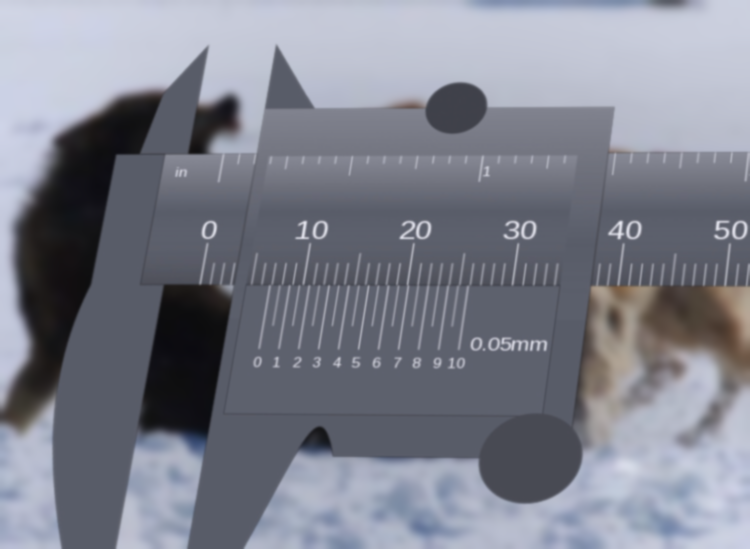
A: 6.8 mm
